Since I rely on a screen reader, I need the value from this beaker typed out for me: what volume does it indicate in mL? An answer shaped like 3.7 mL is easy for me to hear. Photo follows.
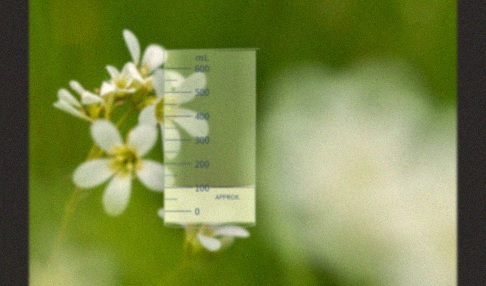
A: 100 mL
